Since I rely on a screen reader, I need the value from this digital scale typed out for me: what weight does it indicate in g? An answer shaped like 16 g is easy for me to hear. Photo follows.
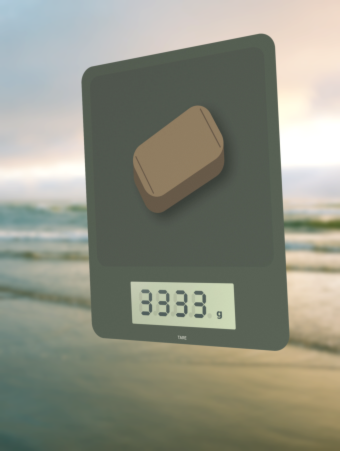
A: 3333 g
